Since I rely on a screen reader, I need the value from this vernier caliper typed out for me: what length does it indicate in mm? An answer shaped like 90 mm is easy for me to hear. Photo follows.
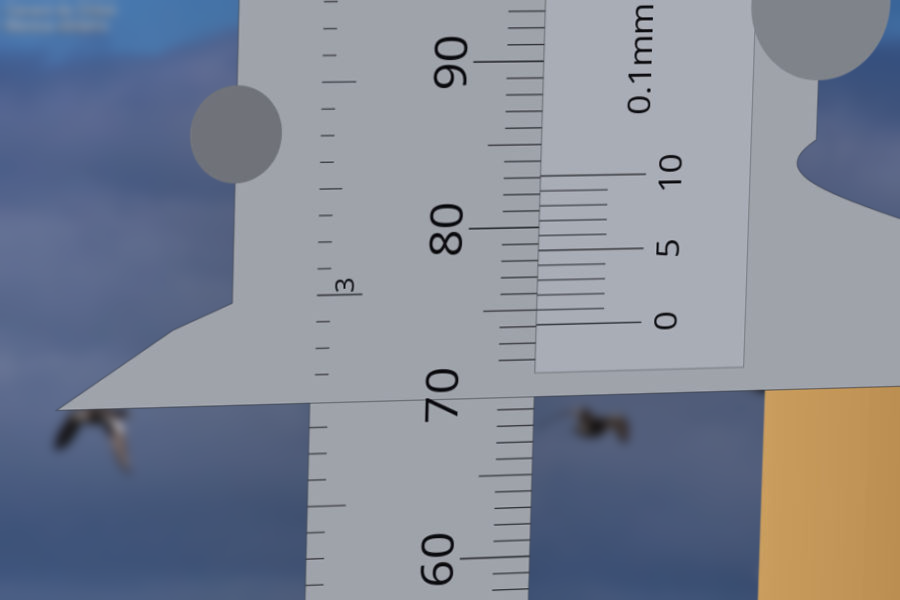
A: 74.1 mm
